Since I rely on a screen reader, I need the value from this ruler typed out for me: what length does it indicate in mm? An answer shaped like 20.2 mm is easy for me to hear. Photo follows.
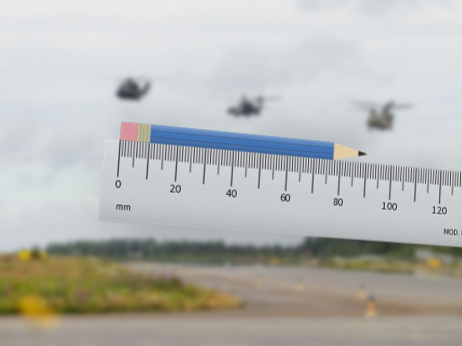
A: 90 mm
